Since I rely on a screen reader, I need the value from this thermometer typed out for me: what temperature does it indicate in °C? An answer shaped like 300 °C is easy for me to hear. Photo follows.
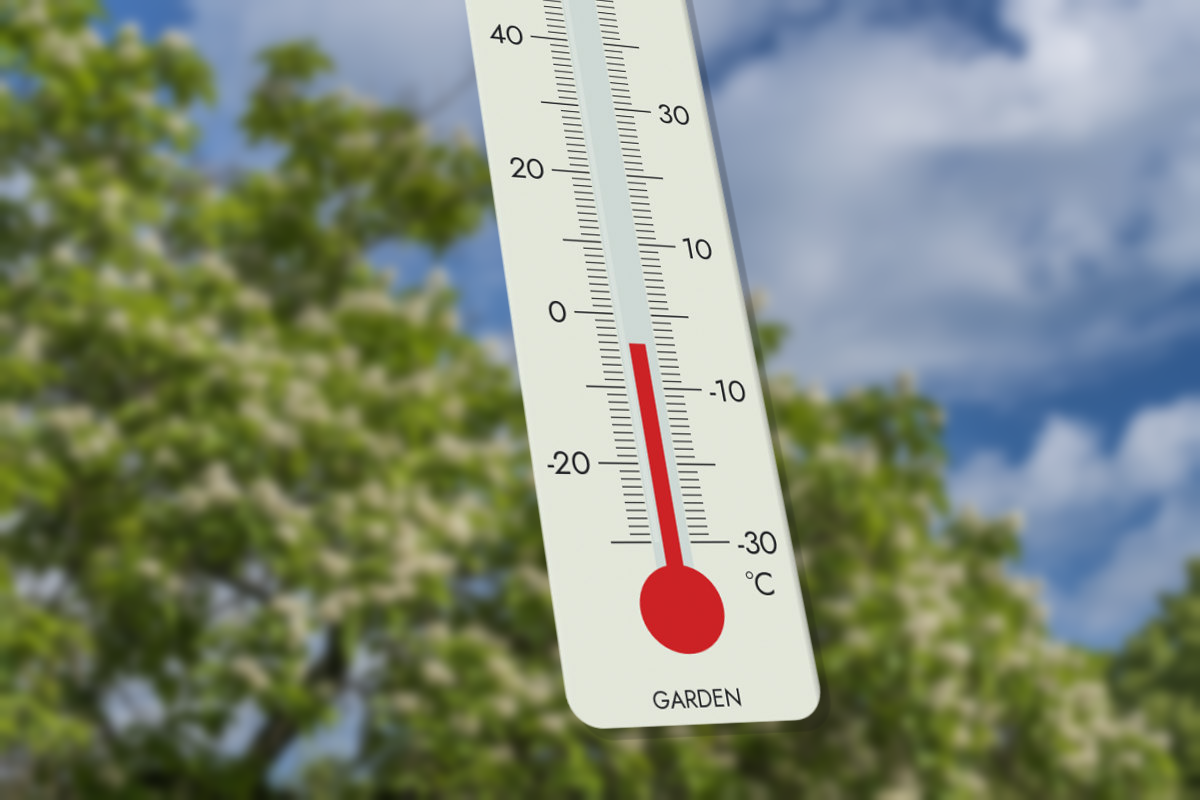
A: -4 °C
